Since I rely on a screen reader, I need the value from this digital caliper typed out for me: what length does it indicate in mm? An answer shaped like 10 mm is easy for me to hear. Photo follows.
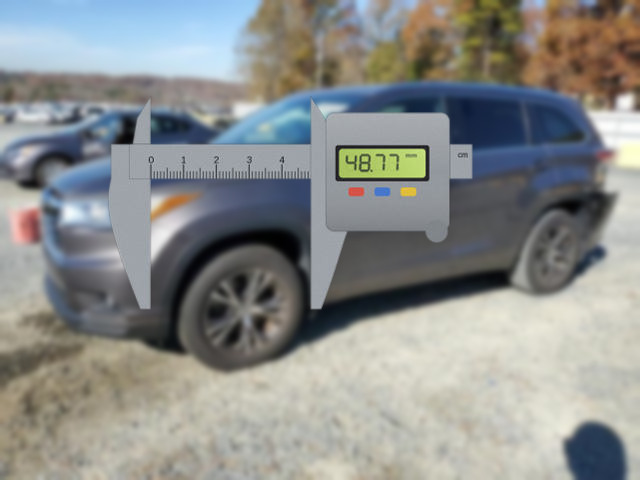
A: 48.77 mm
